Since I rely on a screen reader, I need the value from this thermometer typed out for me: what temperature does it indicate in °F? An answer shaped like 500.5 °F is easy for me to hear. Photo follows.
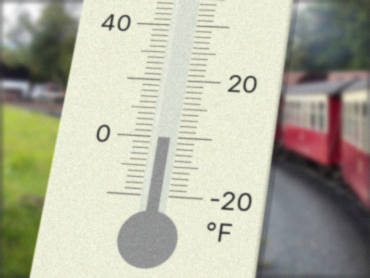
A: 0 °F
